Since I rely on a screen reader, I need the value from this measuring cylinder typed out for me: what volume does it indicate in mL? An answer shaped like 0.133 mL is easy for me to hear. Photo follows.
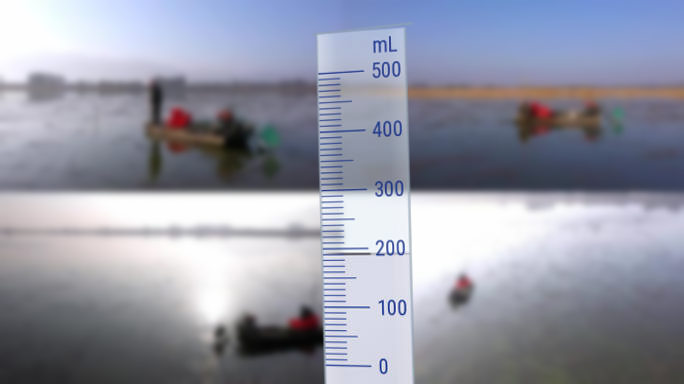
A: 190 mL
